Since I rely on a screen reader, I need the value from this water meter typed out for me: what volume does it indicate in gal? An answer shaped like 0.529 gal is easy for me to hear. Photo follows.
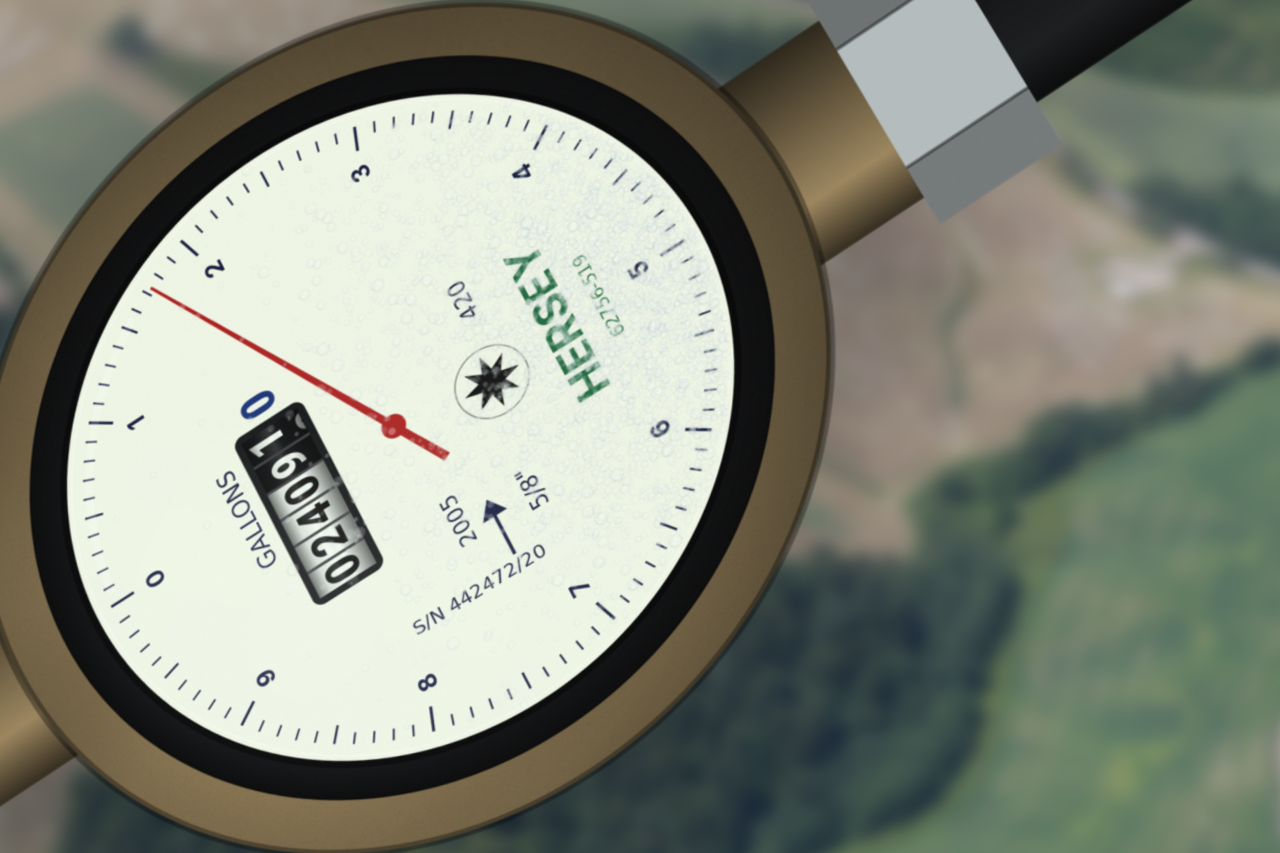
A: 240911.7 gal
